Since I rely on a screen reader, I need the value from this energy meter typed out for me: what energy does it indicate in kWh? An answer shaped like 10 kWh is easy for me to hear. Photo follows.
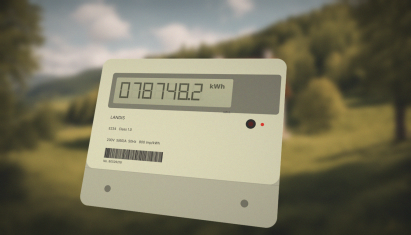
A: 78748.2 kWh
